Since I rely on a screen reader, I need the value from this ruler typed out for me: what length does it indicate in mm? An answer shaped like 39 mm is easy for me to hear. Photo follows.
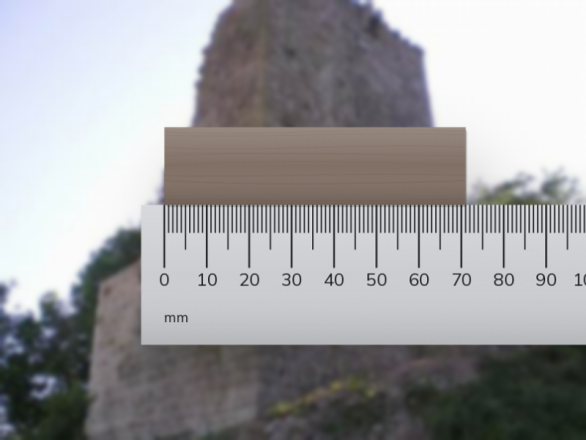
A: 71 mm
